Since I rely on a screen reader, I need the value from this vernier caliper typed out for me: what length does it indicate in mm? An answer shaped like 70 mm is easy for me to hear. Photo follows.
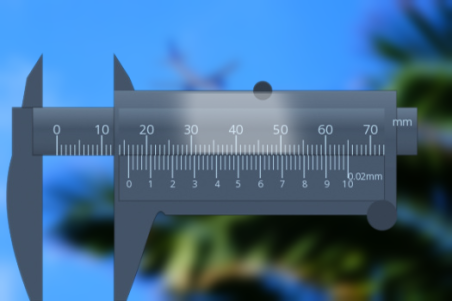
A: 16.0 mm
